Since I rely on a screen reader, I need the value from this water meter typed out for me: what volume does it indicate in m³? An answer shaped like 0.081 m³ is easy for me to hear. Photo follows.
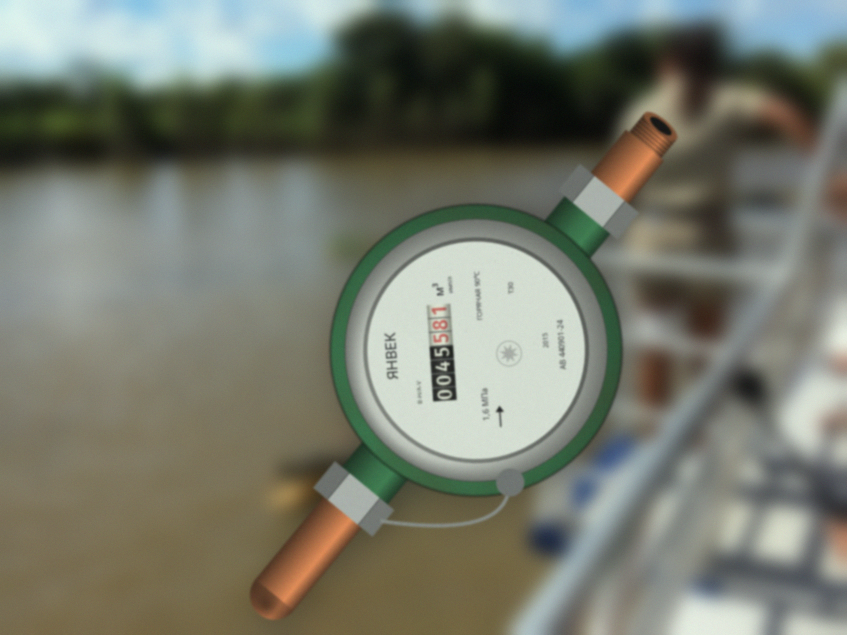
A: 45.581 m³
